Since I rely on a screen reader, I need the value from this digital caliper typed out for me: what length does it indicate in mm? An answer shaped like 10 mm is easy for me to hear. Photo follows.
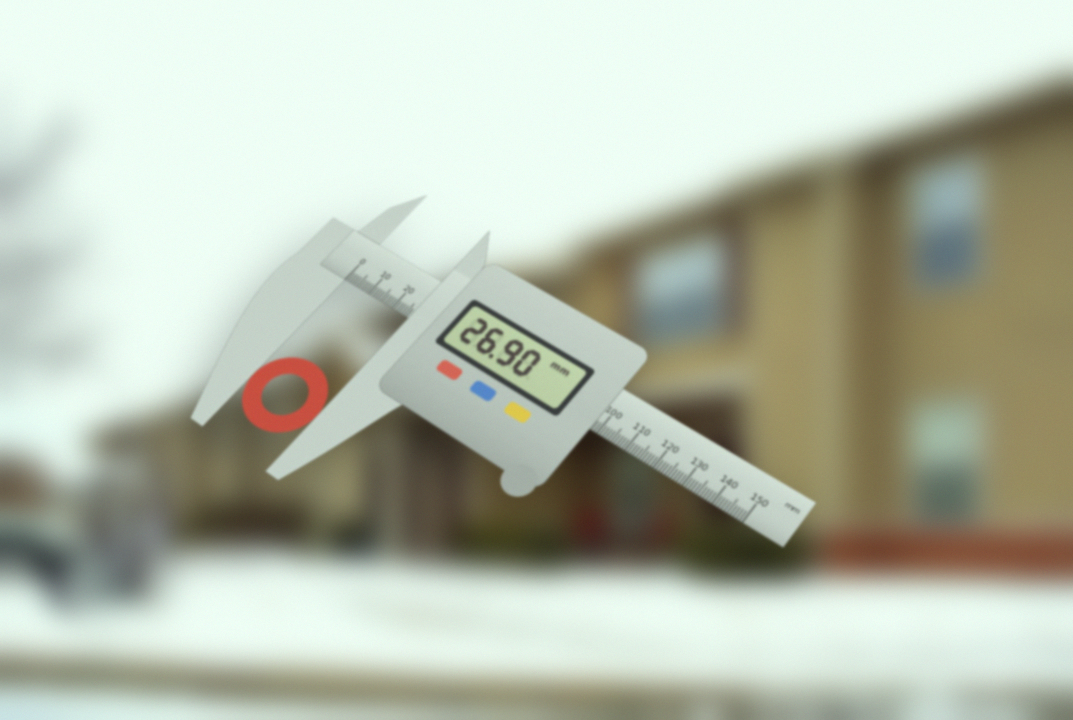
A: 26.90 mm
